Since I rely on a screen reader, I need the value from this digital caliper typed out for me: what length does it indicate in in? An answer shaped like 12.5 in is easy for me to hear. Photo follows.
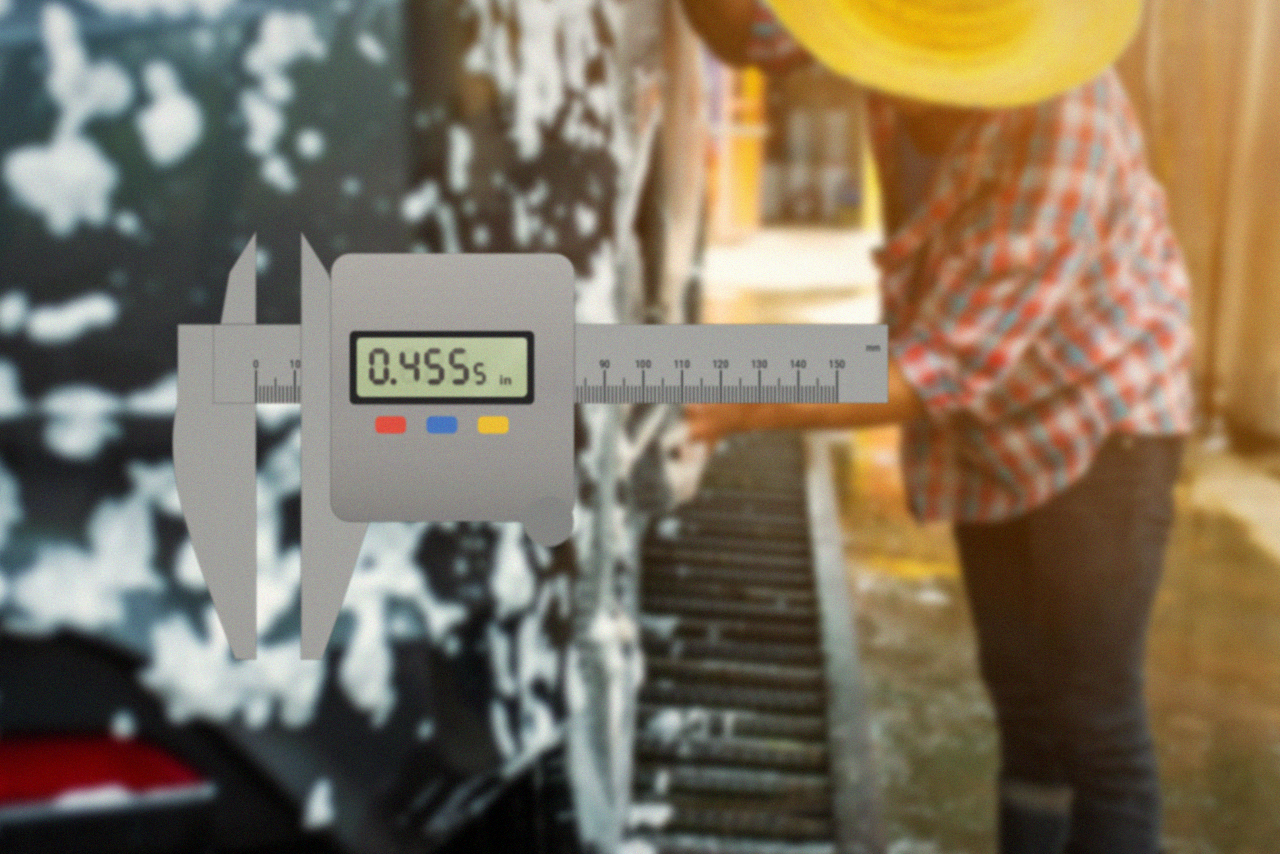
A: 0.4555 in
